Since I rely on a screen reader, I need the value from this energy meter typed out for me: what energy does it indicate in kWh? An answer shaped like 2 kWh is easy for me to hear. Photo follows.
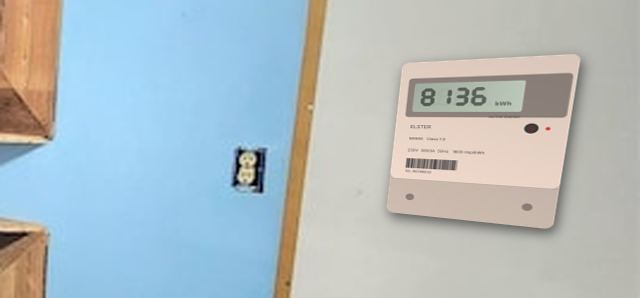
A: 8136 kWh
